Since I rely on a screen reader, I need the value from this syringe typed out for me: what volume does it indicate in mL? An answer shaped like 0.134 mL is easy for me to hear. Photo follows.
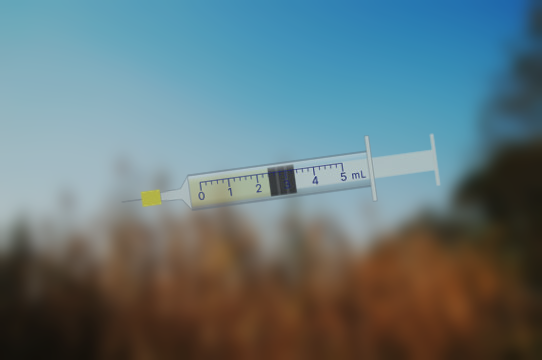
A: 2.4 mL
